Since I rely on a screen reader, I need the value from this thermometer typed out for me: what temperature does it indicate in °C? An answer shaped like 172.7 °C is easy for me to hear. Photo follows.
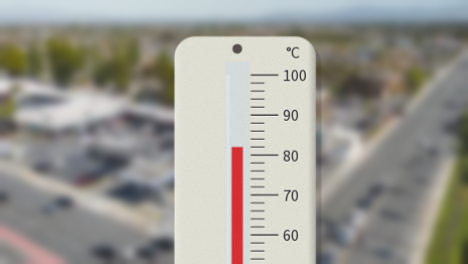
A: 82 °C
